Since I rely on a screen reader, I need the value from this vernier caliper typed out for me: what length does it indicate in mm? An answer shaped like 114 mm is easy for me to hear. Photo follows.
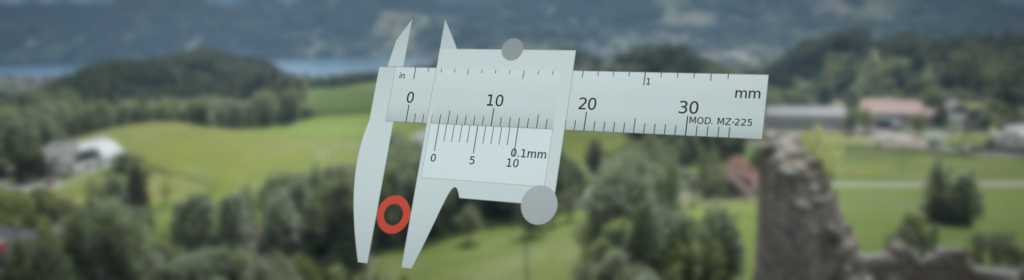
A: 4.0 mm
